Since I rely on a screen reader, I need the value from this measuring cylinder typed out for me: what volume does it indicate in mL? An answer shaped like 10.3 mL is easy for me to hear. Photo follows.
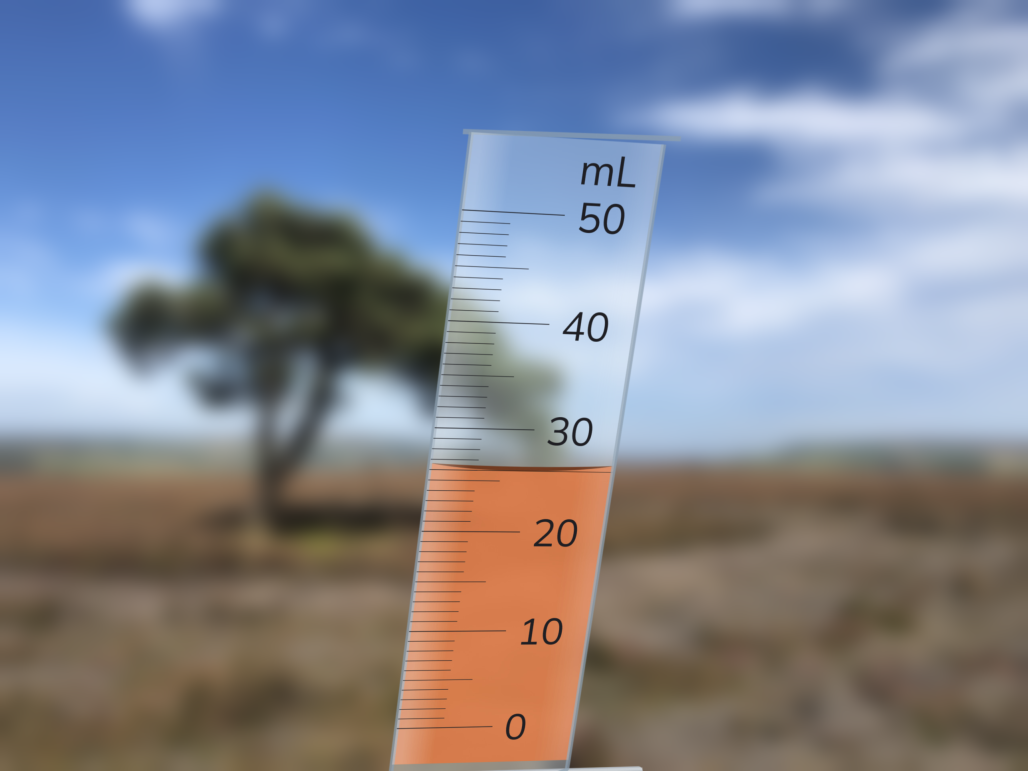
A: 26 mL
